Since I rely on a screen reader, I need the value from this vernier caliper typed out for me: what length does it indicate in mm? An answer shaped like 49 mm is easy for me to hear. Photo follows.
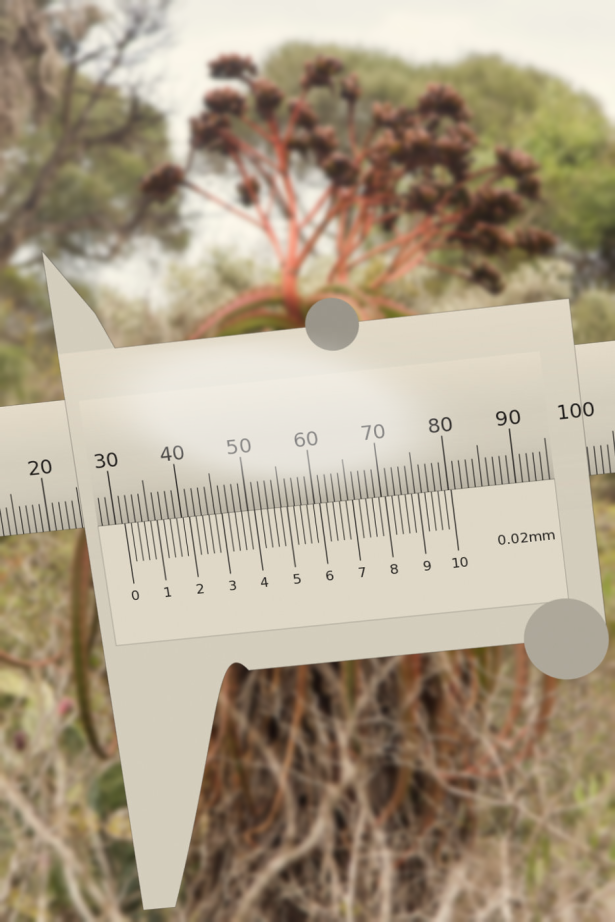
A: 31.4 mm
